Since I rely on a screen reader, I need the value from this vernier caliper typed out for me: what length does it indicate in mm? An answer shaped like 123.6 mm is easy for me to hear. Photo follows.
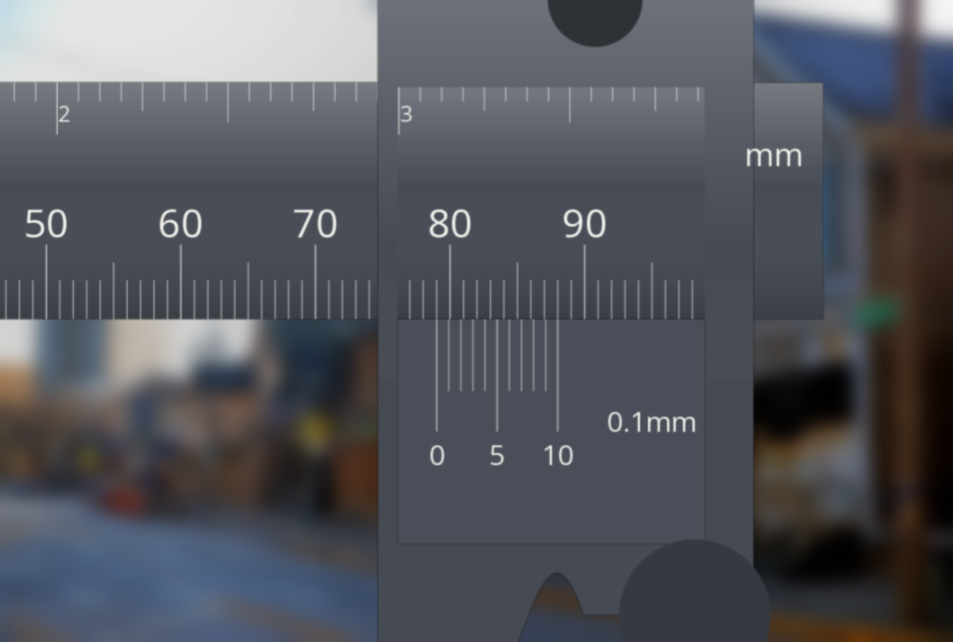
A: 79.0 mm
